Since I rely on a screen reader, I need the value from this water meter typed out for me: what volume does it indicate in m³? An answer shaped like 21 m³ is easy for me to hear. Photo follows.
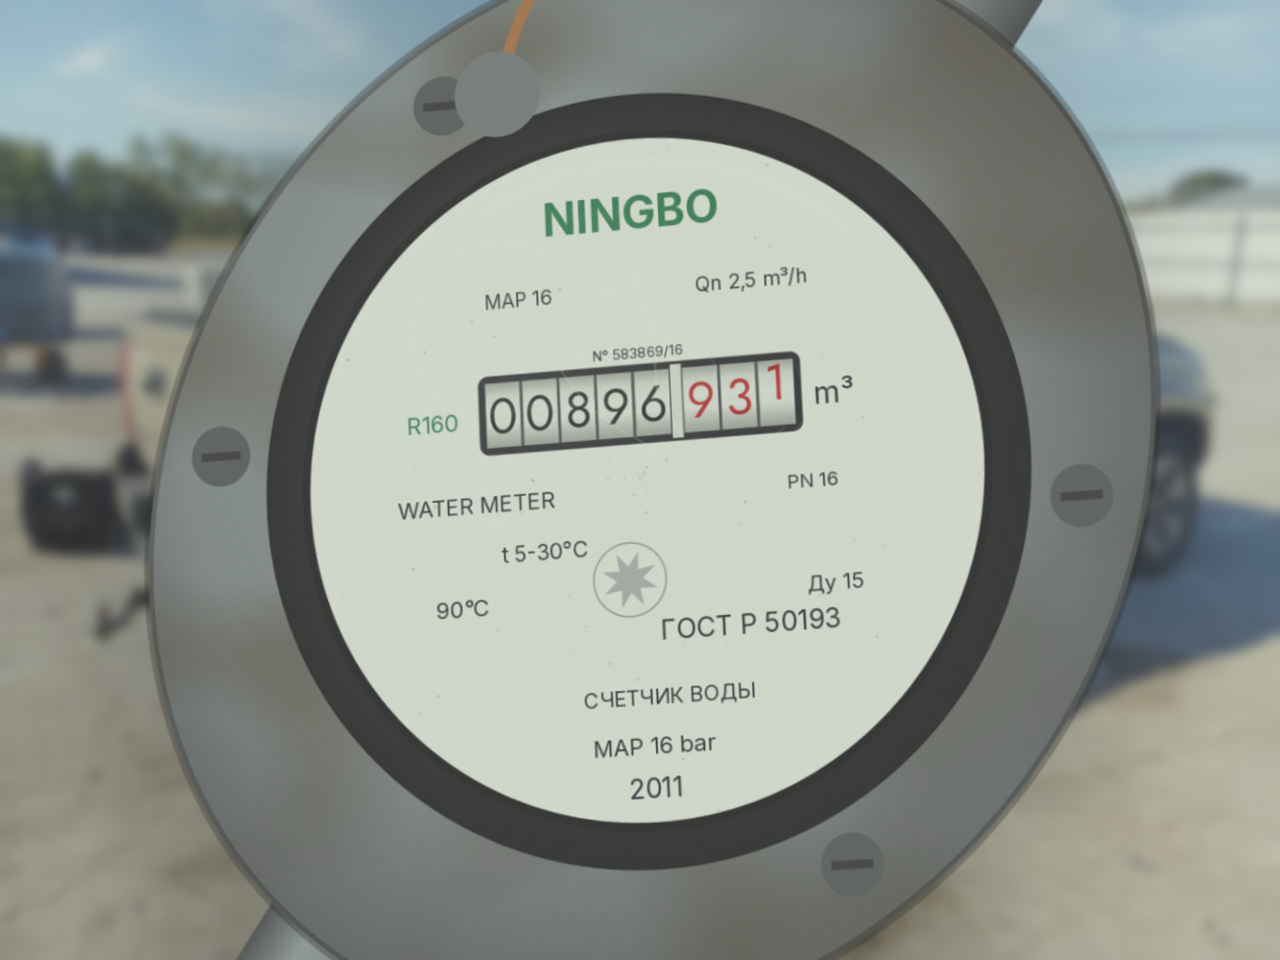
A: 896.931 m³
